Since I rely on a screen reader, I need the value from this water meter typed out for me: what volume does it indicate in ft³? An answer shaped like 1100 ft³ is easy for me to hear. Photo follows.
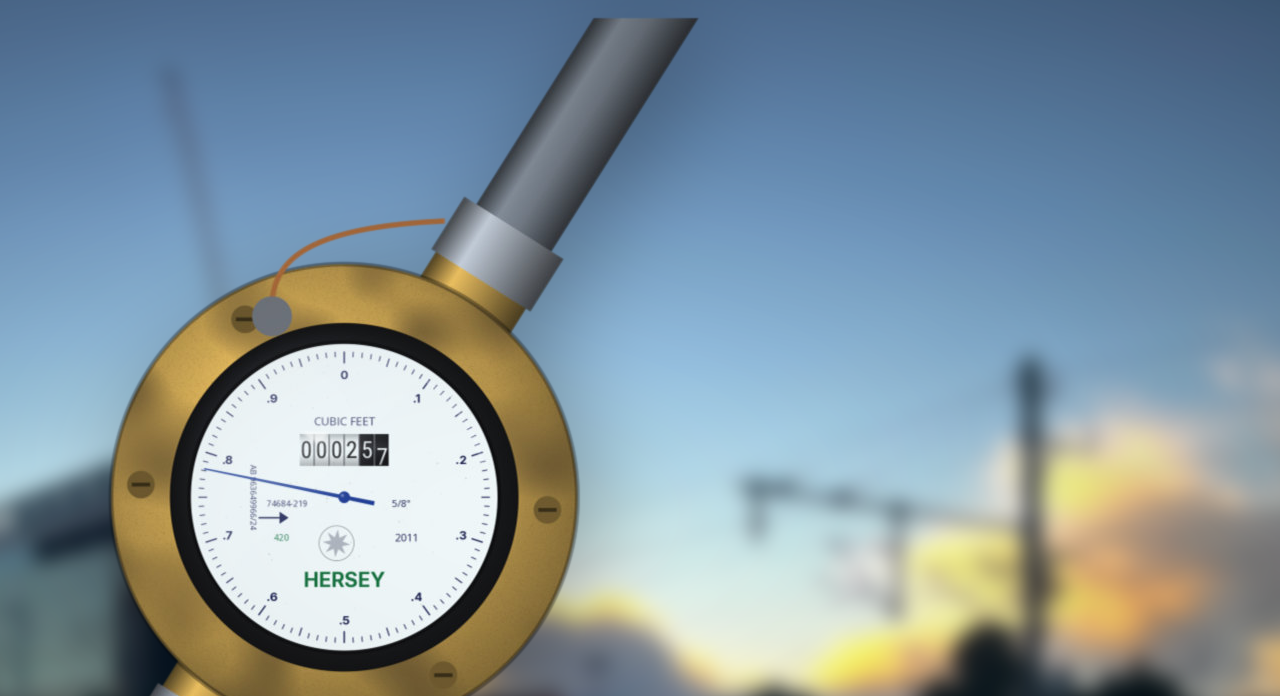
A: 256.78 ft³
